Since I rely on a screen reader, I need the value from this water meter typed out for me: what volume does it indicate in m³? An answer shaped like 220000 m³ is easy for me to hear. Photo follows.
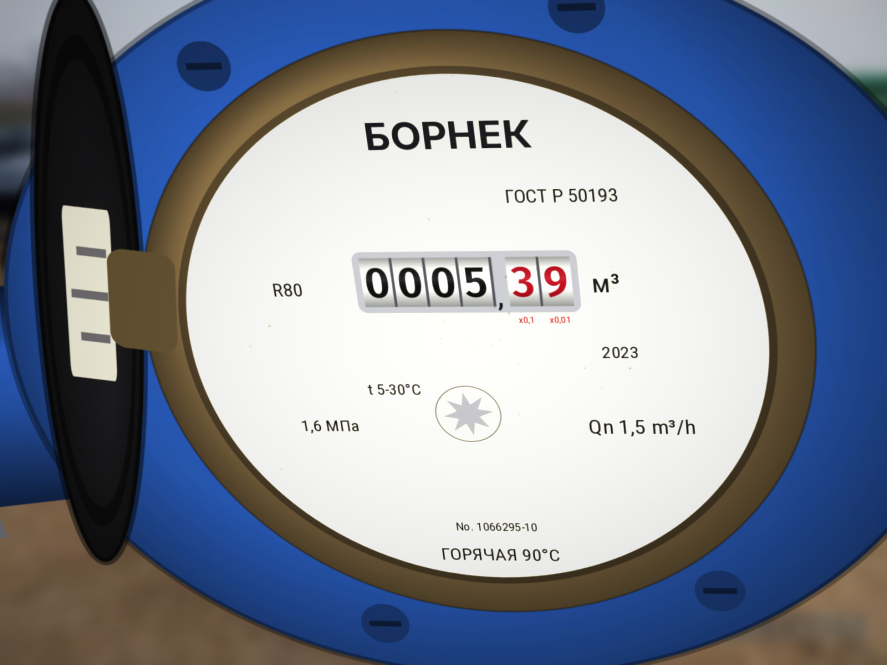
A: 5.39 m³
